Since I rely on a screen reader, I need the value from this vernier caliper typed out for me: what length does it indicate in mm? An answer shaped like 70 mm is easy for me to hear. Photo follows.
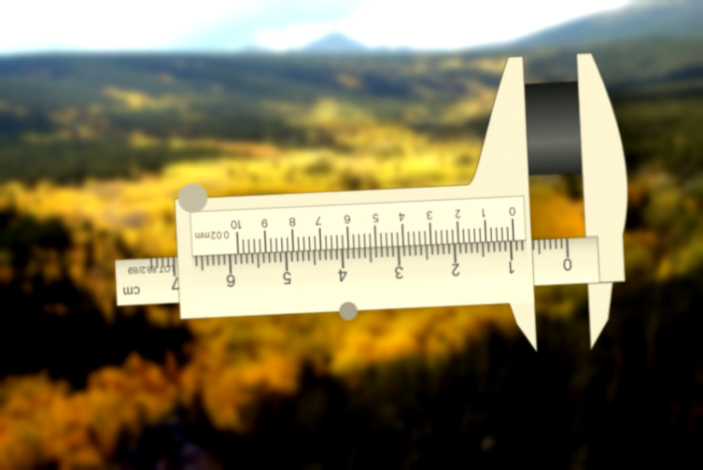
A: 9.5 mm
